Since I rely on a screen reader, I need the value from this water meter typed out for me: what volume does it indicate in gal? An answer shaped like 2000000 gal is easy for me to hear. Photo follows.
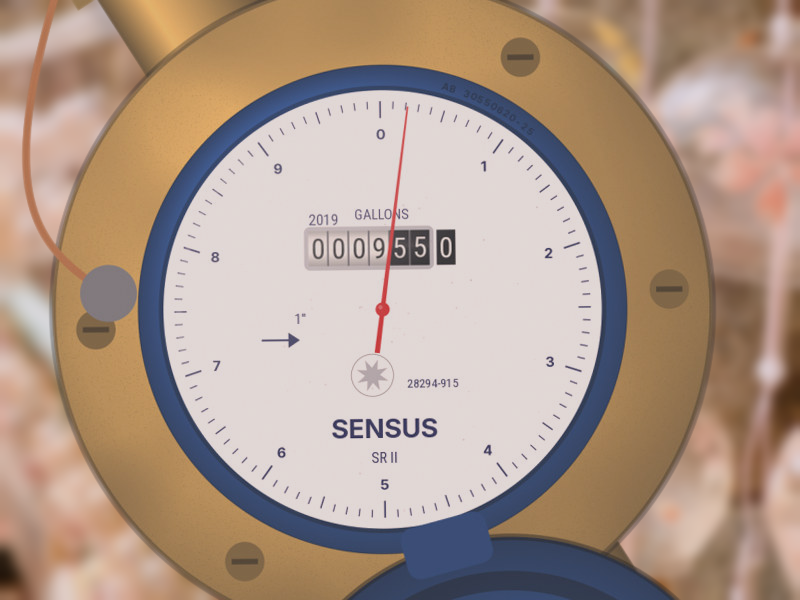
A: 9550.2 gal
